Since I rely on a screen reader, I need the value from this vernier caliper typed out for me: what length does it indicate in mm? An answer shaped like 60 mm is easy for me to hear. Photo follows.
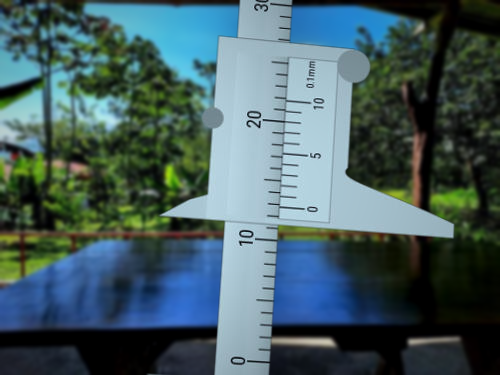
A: 12.8 mm
